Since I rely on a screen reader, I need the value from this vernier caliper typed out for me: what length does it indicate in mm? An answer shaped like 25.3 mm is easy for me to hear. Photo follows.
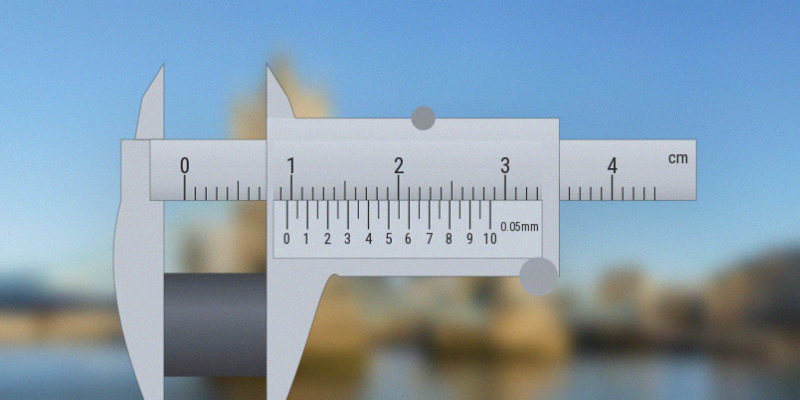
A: 9.6 mm
